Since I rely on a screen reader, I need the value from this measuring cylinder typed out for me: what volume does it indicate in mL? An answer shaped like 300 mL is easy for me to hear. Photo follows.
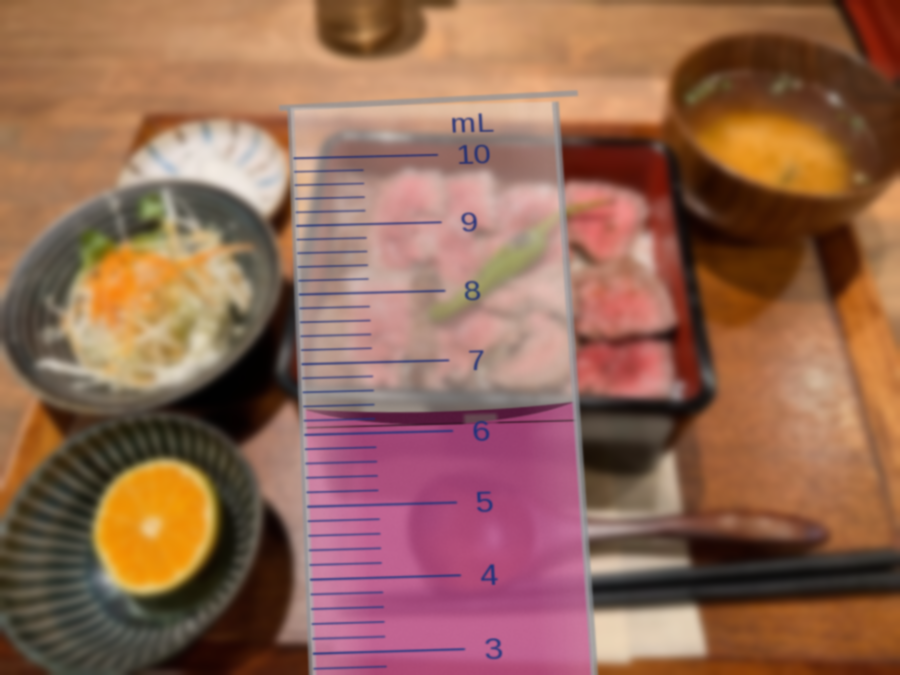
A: 6.1 mL
